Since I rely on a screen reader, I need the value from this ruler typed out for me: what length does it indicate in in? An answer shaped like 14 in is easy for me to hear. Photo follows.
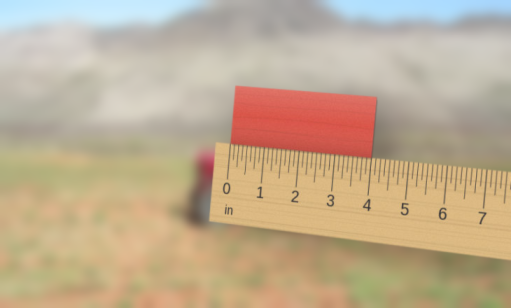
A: 4 in
